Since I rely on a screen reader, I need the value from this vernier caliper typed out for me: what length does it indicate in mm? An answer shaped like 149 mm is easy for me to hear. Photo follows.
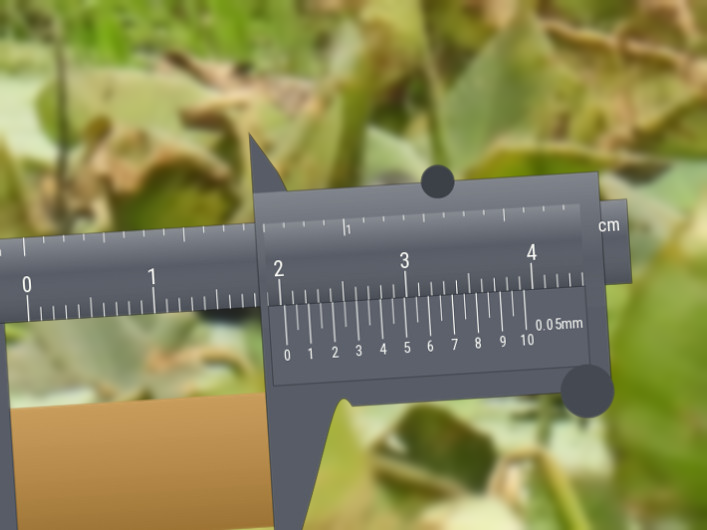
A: 20.3 mm
